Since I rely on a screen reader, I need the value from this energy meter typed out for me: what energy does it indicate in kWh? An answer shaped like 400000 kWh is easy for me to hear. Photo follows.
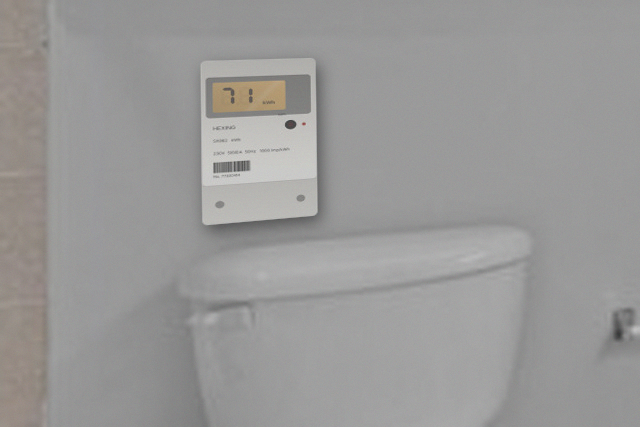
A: 71 kWh
